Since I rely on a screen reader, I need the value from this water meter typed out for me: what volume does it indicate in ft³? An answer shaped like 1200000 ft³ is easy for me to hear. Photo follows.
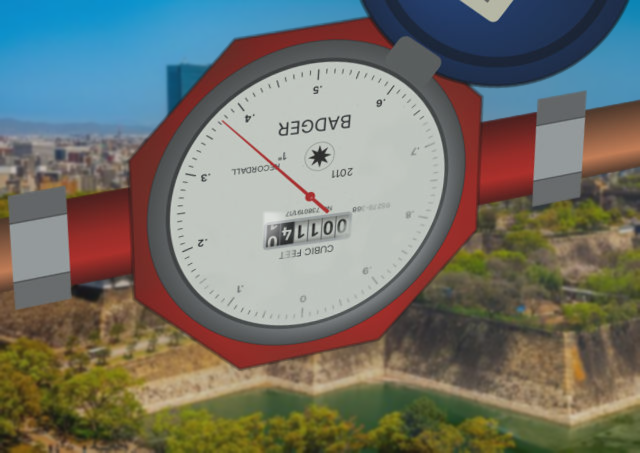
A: 1140.37 ft³
